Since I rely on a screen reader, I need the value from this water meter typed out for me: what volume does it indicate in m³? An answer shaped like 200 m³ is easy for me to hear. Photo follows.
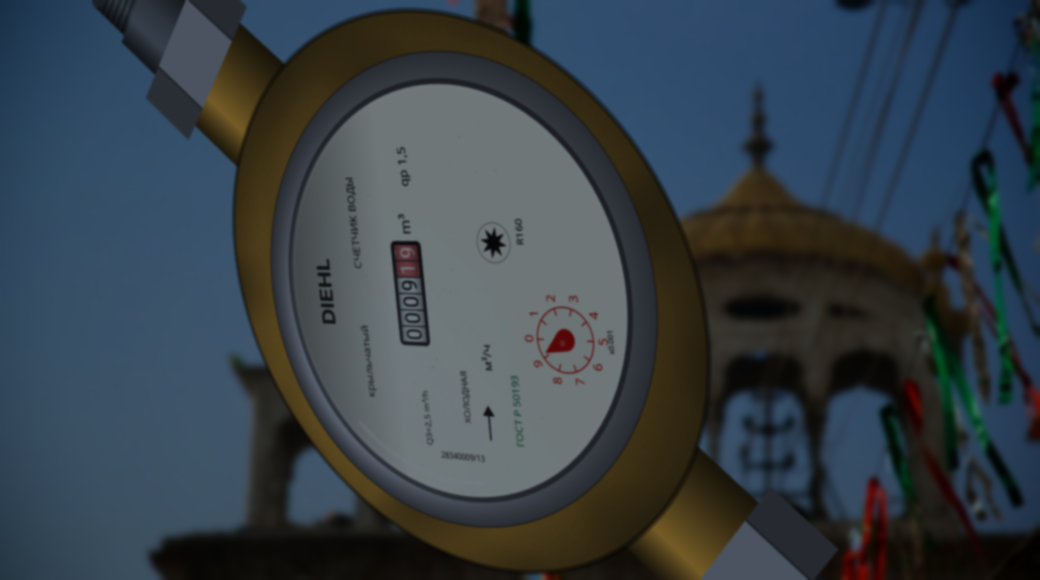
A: 9.189 m³
